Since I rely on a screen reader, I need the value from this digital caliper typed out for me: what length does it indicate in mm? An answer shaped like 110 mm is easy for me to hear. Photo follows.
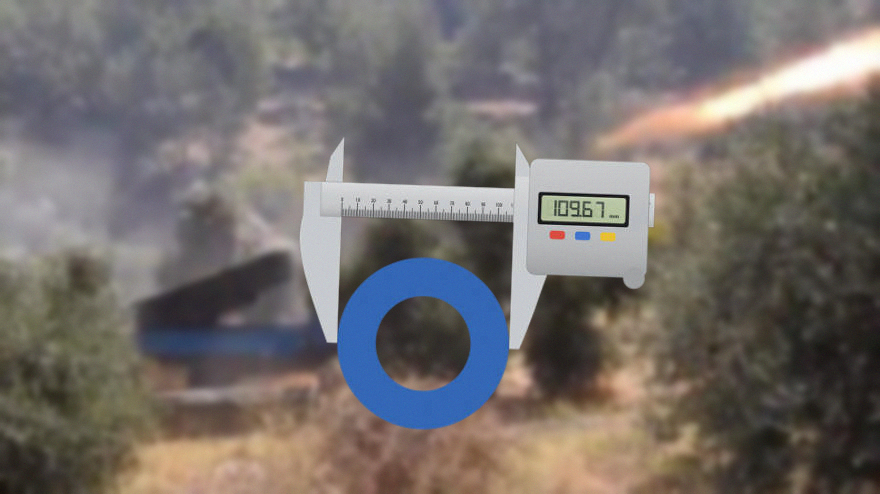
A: 109.67 mm
